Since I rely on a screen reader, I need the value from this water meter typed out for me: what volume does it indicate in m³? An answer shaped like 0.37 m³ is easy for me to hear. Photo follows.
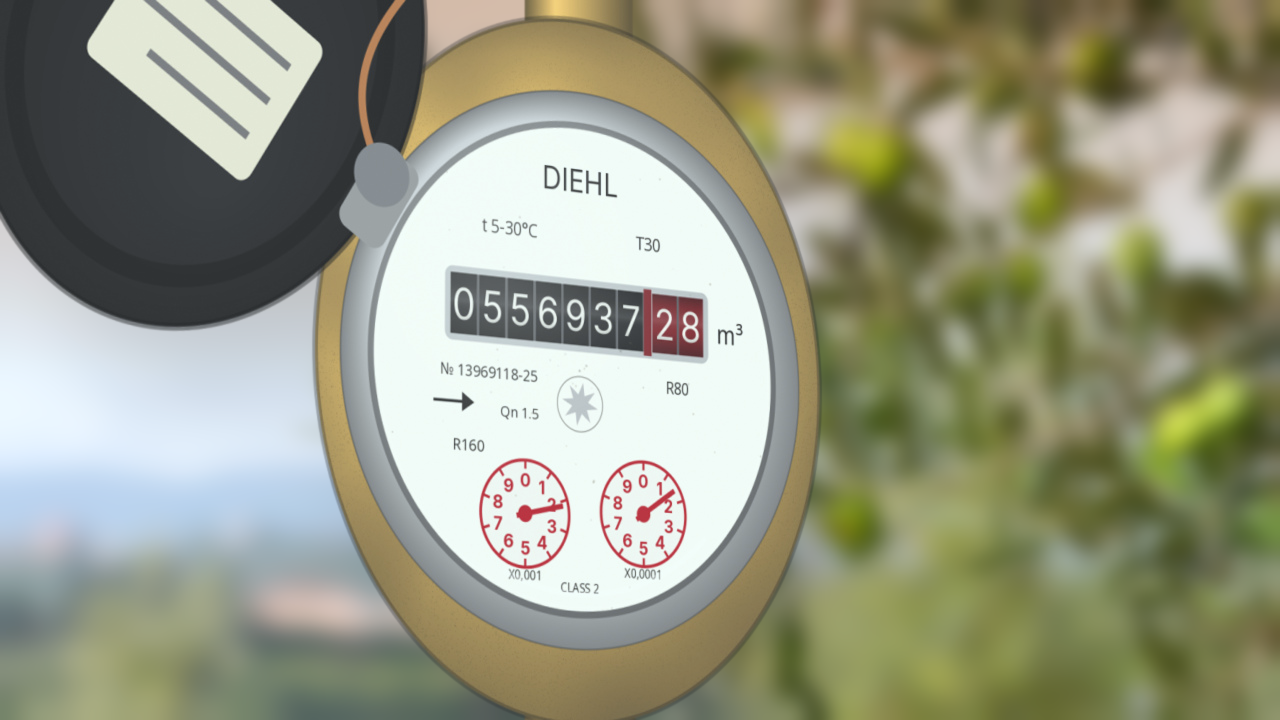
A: 556937.2821 m³
